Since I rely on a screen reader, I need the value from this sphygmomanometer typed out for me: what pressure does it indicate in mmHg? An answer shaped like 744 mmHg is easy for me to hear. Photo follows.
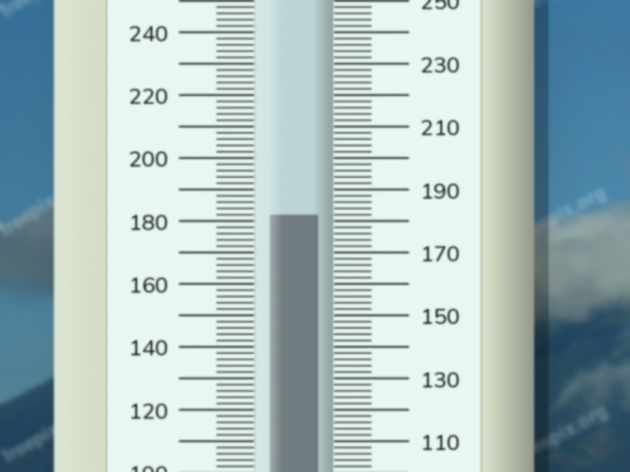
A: 182 mmHg
